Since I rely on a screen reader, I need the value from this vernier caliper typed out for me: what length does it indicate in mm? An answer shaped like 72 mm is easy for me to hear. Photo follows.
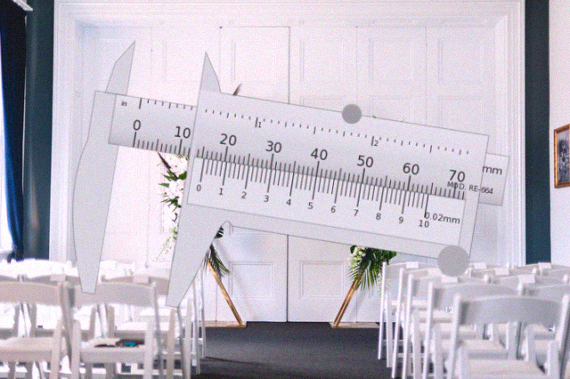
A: 15.5 mm
